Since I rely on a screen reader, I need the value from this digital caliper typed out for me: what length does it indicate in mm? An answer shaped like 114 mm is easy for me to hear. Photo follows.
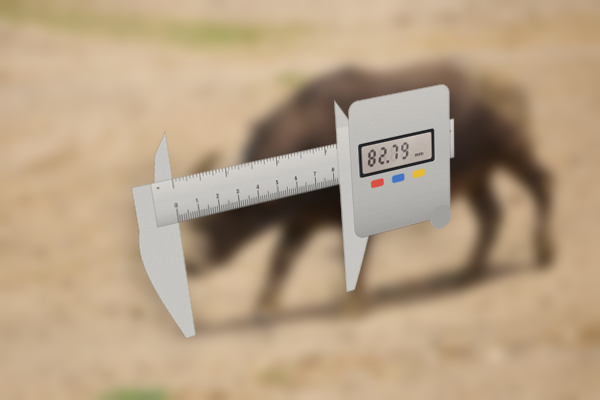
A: 82.79 mm
